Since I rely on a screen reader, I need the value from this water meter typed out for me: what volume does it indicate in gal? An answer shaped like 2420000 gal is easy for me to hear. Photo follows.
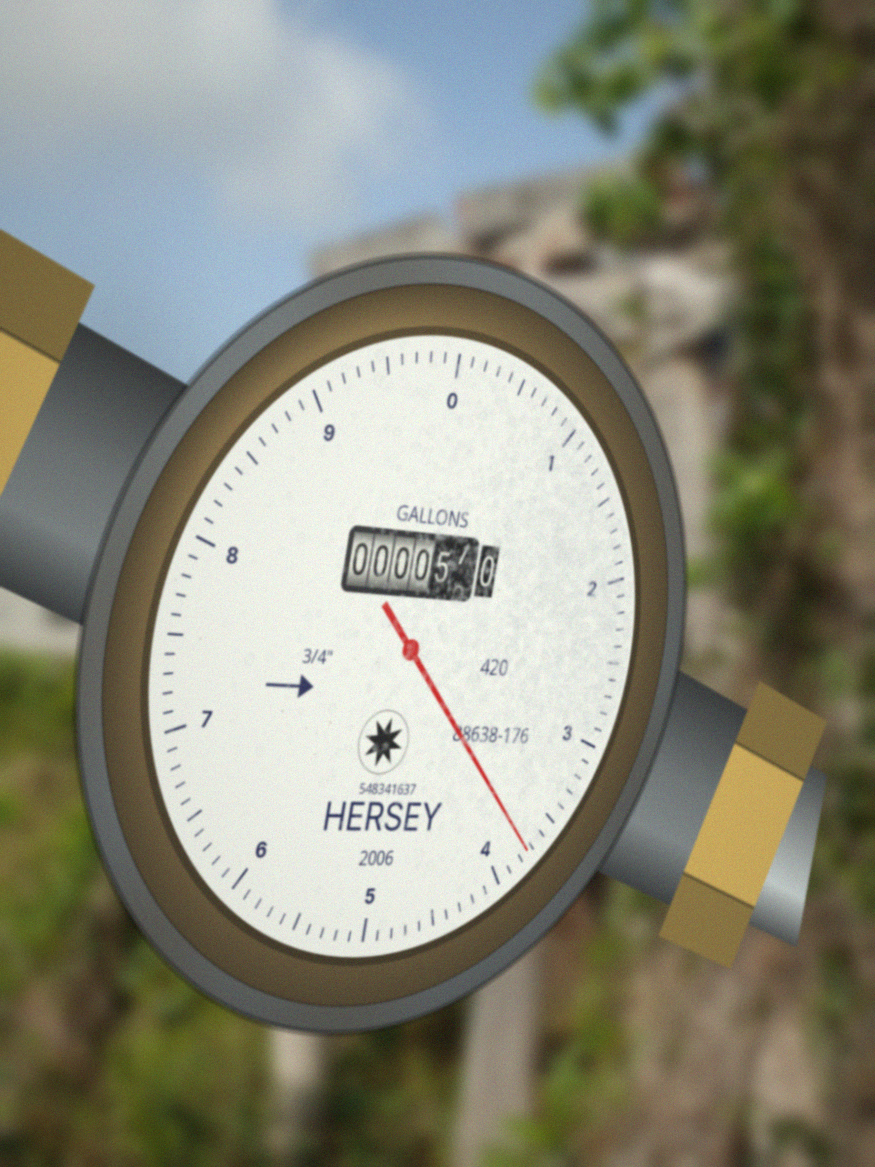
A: 573.7 gal
